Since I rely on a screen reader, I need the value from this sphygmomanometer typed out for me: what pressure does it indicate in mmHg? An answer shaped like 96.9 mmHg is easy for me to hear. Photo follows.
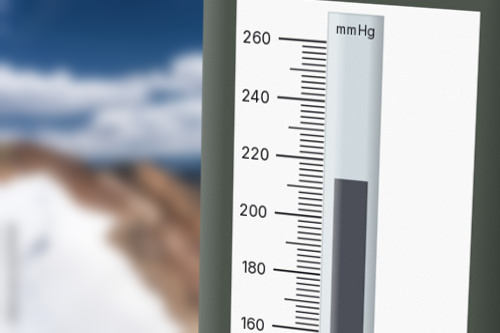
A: 214 mmHg
